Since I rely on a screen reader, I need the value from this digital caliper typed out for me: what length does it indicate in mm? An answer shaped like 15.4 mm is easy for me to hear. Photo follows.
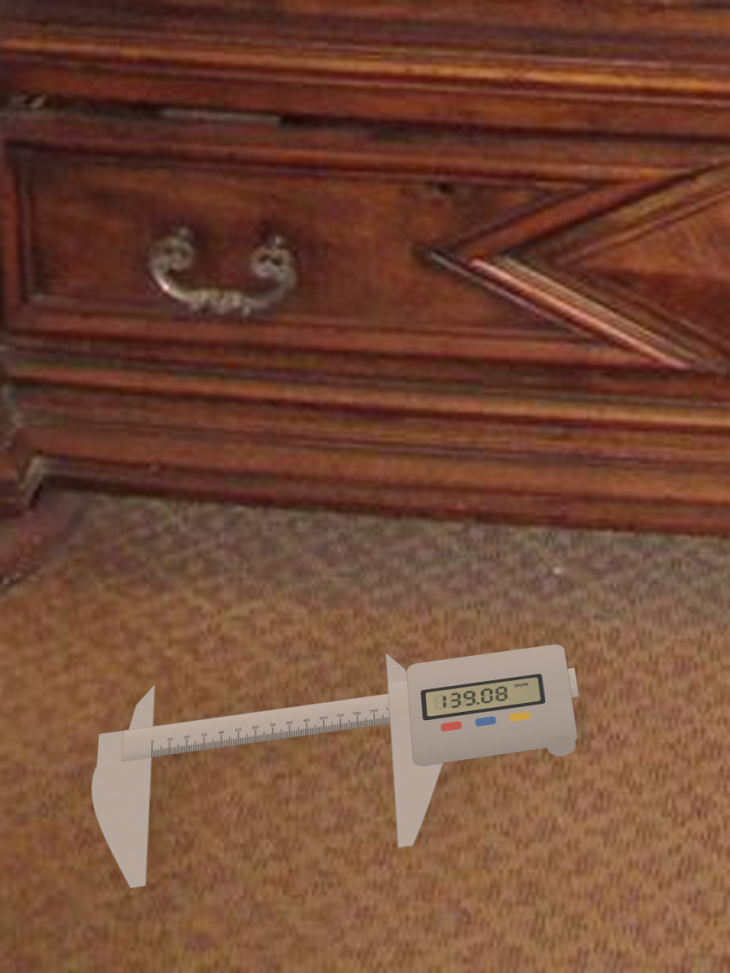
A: 139.08 mm
